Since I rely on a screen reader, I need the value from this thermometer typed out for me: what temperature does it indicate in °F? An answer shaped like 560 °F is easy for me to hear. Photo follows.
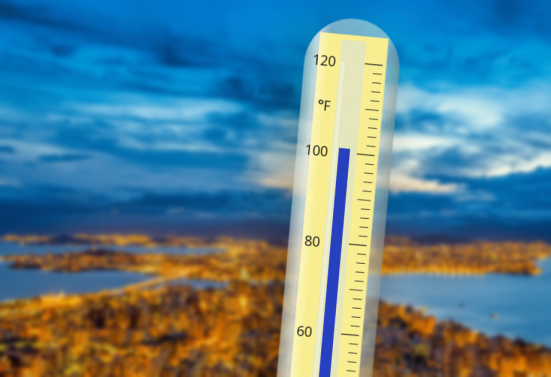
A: 101 °F
